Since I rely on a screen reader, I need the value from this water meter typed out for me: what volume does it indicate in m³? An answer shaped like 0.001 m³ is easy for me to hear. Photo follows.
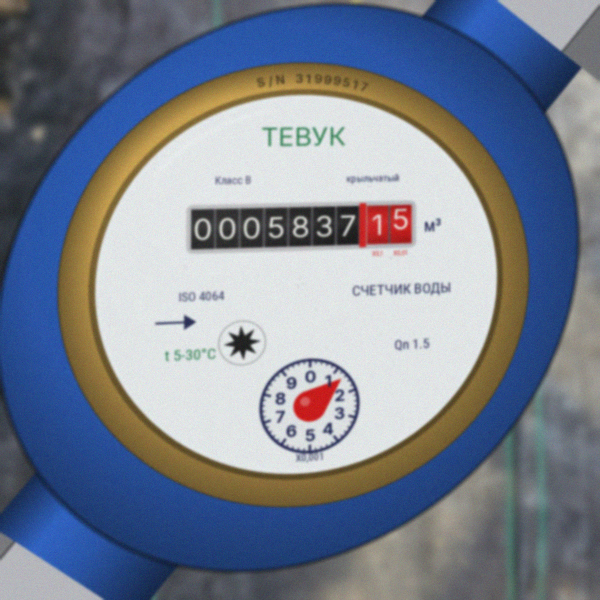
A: 5837.151 m³
